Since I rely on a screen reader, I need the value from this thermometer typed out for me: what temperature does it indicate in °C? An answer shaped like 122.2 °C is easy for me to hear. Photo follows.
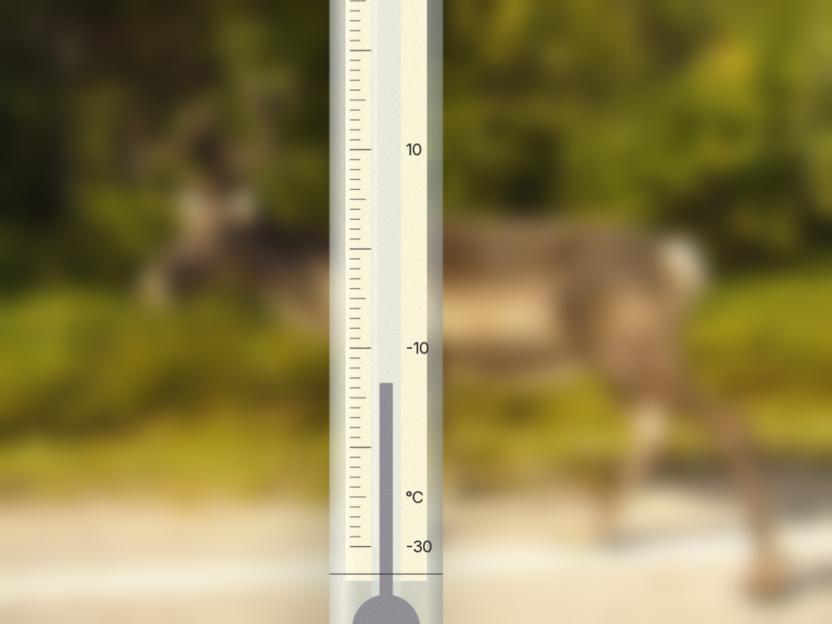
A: -13.5 °C
